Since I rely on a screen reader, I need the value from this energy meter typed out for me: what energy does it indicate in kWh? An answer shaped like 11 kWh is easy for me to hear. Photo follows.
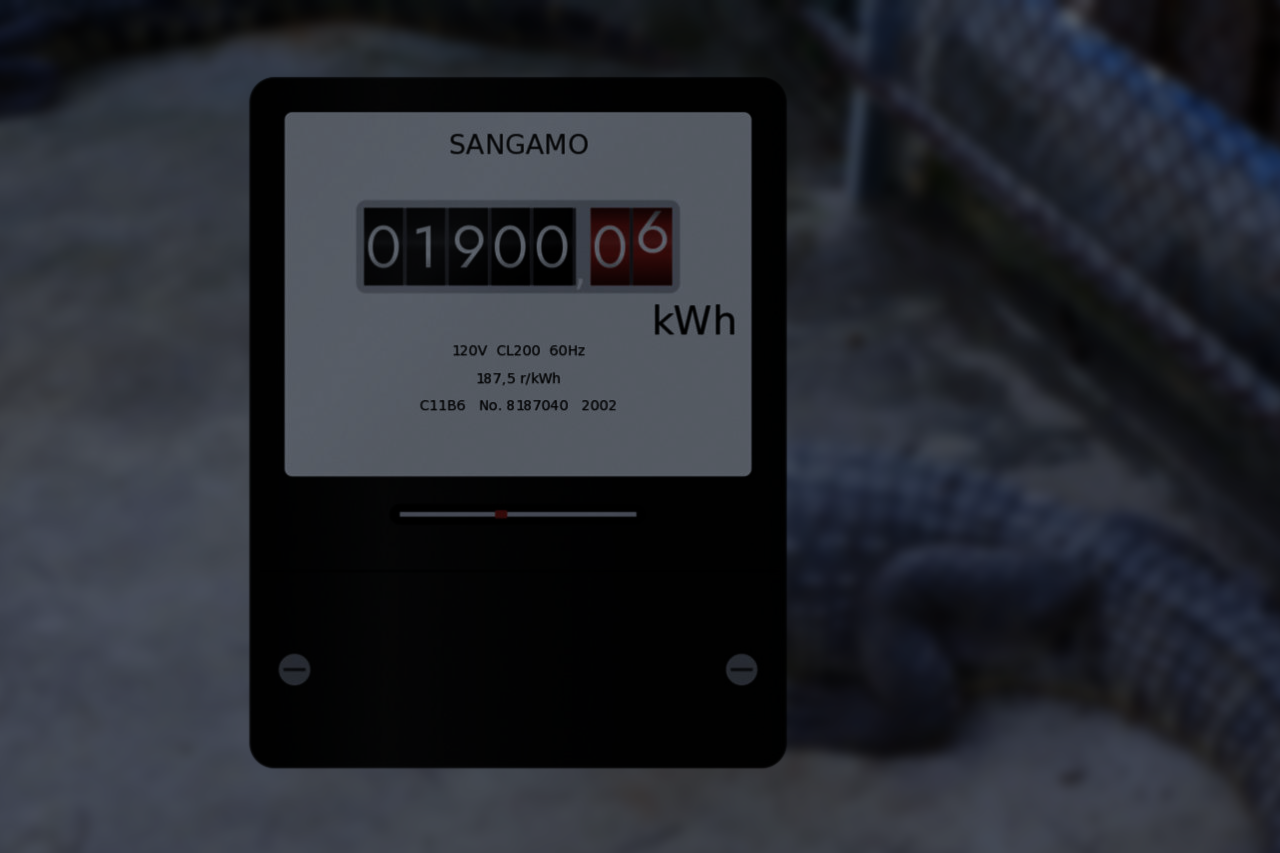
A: 1900.06 kWh
